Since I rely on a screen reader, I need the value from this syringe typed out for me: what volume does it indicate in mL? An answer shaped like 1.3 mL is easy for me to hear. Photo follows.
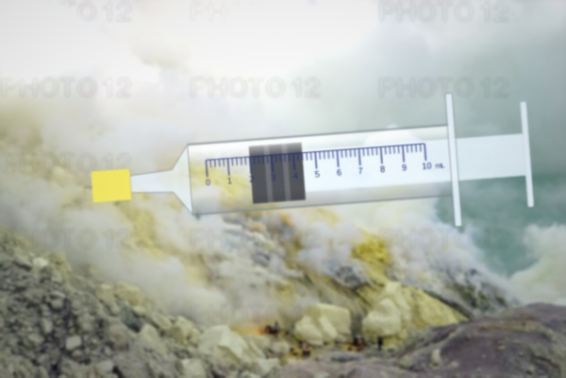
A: 2 mL
